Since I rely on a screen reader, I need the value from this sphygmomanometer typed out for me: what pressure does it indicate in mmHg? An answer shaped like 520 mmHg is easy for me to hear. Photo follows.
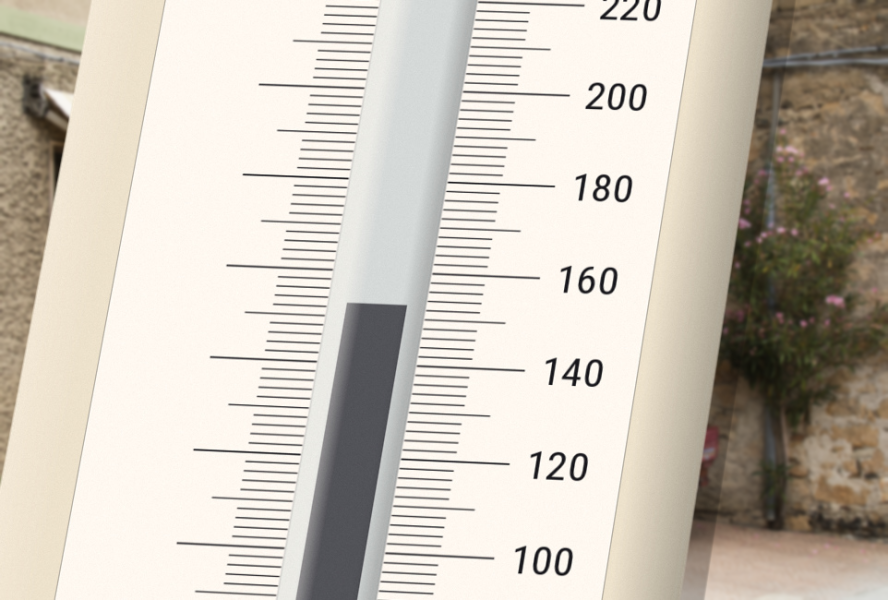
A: 153 mmHg
